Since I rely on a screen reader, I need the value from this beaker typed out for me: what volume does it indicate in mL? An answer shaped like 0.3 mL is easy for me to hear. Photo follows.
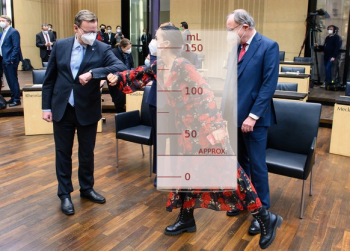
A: 25 mL
